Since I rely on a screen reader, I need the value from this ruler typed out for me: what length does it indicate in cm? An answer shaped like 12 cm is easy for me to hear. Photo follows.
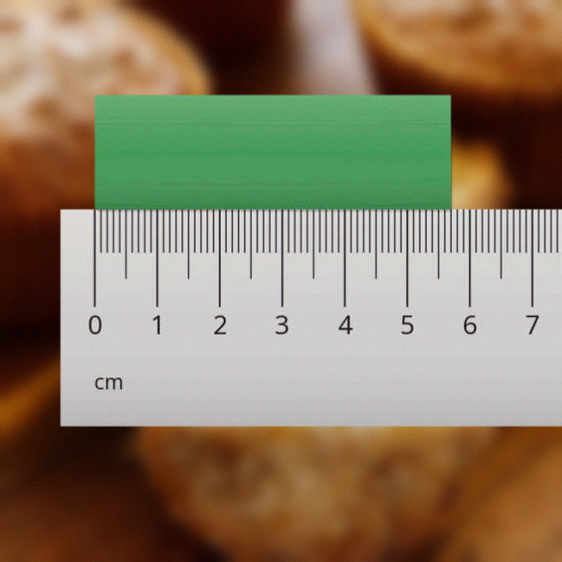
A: 5.7 cm
